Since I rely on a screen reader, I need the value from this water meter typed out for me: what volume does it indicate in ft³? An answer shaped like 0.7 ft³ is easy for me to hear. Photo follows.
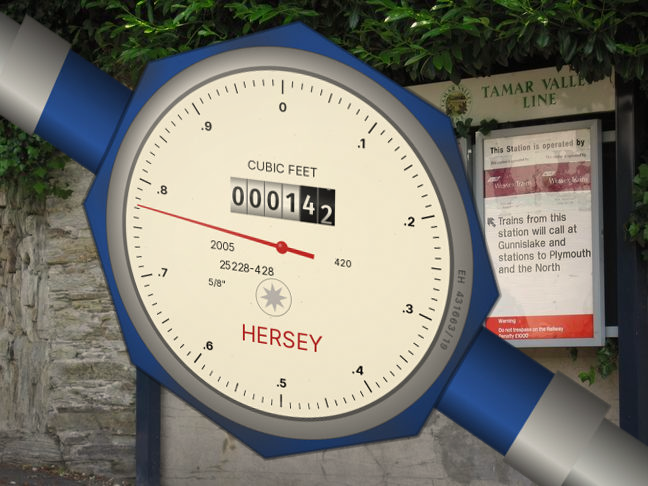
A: 141.77 ft³
